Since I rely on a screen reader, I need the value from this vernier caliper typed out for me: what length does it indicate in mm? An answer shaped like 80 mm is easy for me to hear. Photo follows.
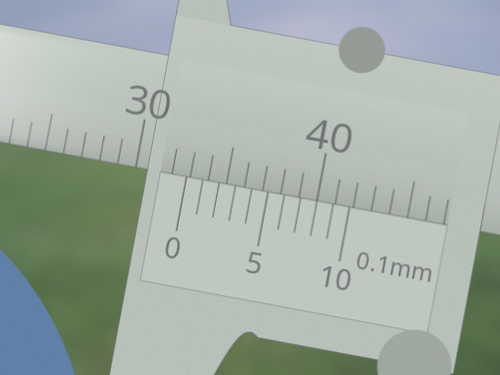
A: 32.8 mm
